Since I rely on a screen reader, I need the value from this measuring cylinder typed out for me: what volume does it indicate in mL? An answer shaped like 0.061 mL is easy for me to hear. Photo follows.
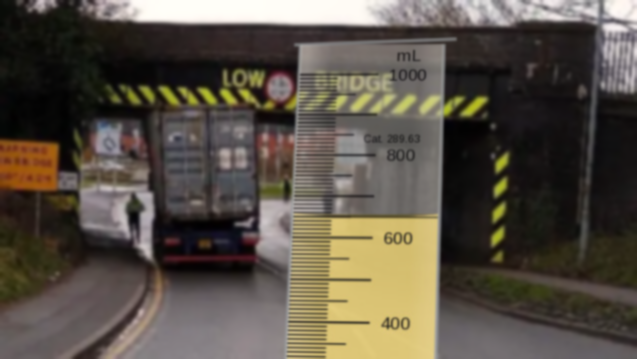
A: 650 mL
